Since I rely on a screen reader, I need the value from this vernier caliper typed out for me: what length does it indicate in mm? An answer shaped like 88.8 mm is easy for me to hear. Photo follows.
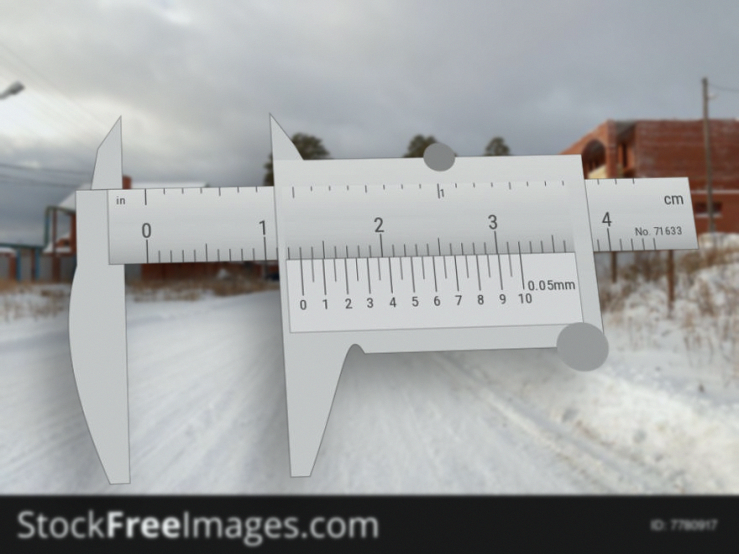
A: 13.0 mm
